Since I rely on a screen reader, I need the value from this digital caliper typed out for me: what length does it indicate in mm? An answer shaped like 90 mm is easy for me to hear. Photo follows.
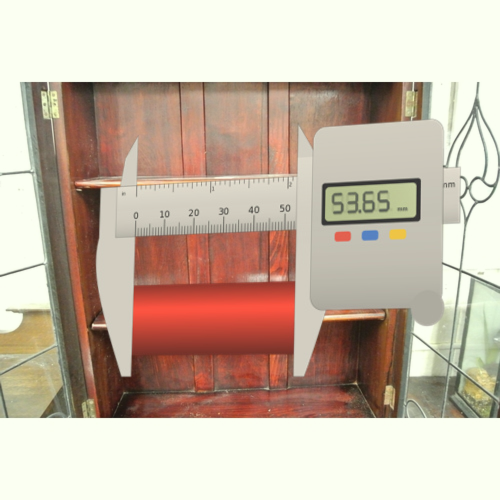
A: 53.65 mm
